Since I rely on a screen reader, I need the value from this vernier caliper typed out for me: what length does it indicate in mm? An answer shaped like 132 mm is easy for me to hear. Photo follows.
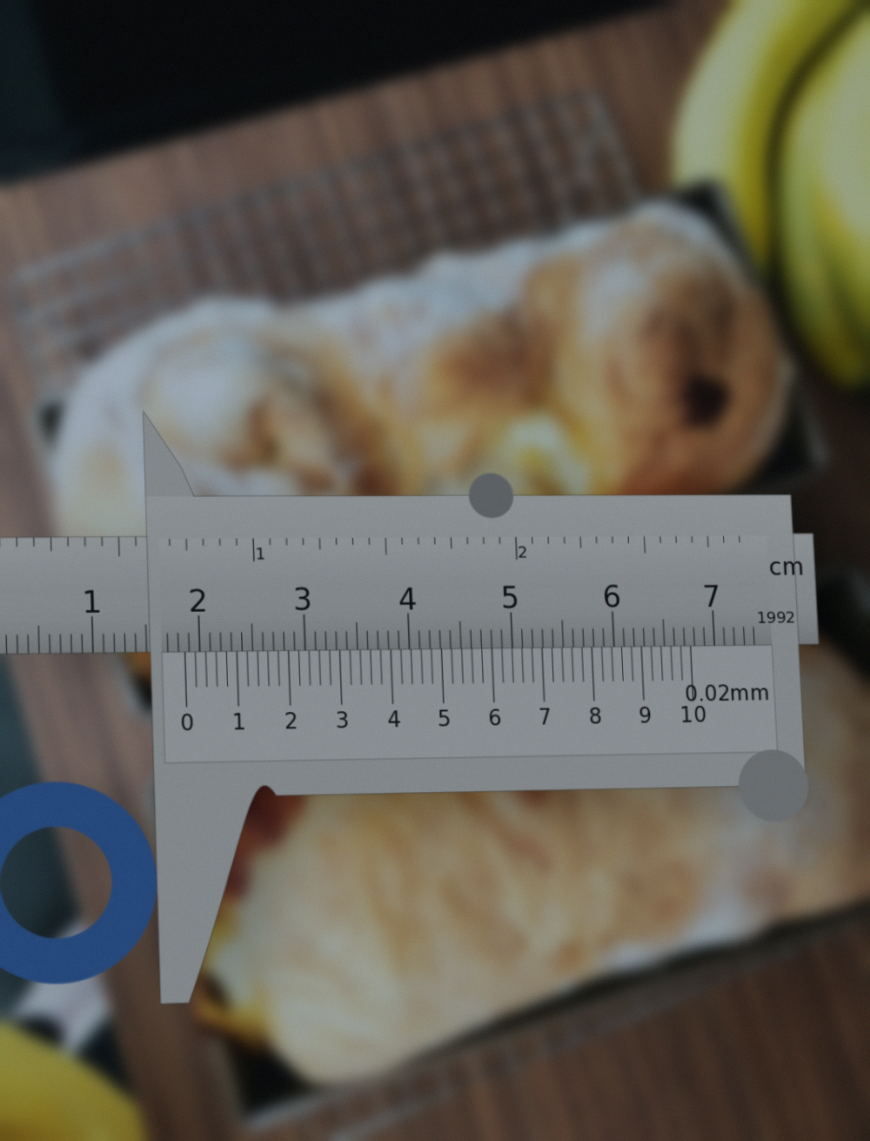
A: 18.6 mm
